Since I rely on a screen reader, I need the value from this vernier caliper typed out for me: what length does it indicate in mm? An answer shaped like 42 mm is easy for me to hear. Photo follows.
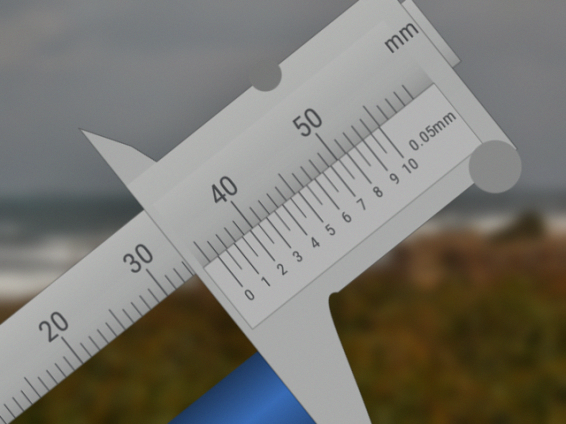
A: 35.9 mm
